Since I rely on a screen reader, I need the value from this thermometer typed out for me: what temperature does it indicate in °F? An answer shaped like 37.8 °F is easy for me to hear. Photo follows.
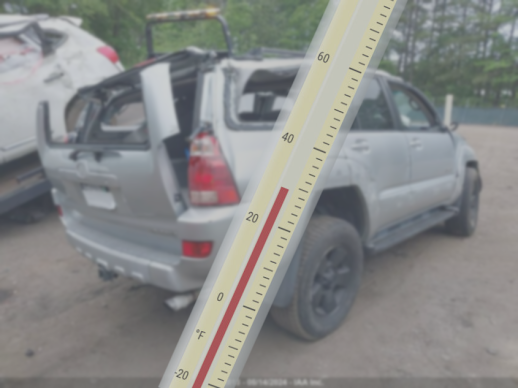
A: 29 °F
